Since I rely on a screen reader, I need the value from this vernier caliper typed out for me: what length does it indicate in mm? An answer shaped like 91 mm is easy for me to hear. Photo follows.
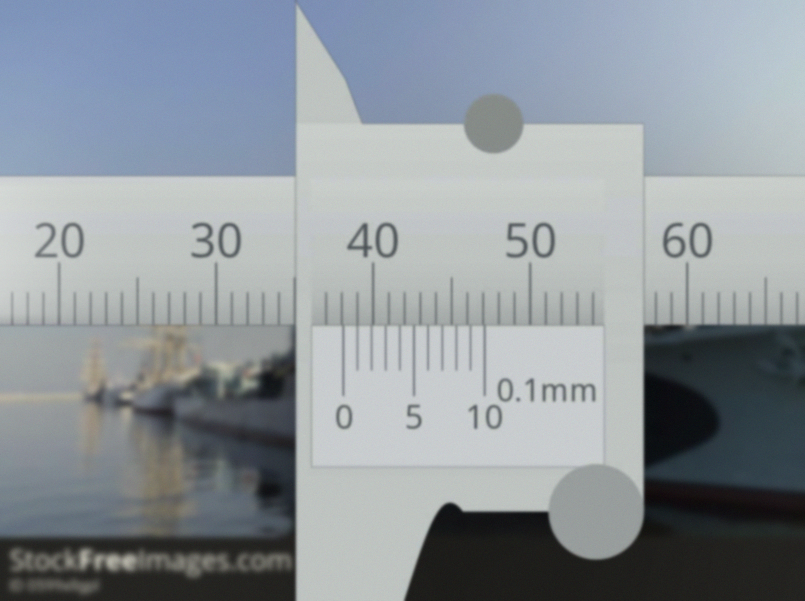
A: 38.1 mm
